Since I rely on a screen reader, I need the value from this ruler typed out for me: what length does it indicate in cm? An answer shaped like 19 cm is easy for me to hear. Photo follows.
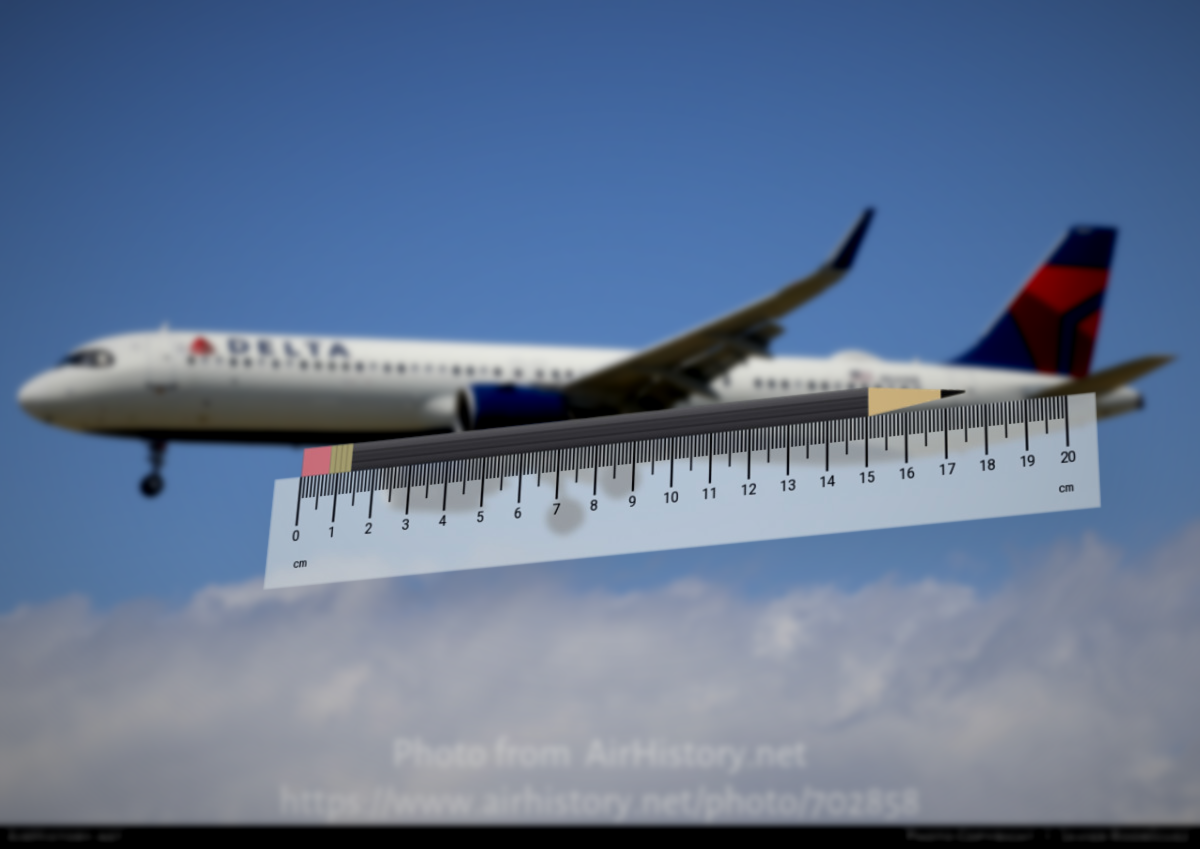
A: 17.5 cm
